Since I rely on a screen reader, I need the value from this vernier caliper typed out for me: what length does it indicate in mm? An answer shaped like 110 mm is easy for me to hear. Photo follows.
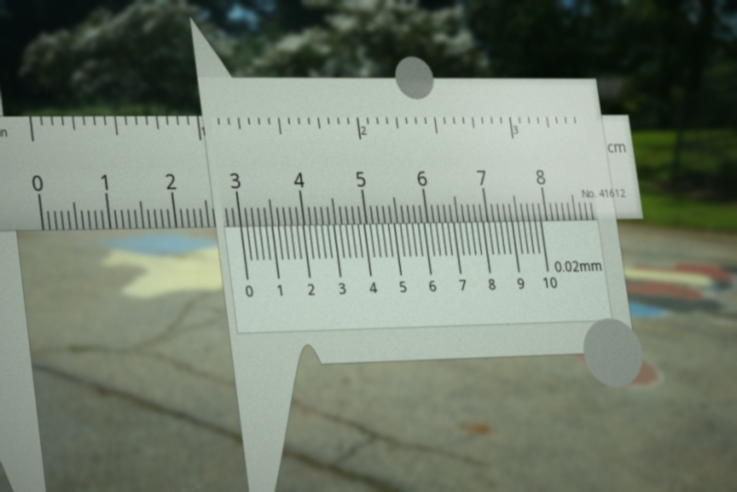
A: 30.0 mm
